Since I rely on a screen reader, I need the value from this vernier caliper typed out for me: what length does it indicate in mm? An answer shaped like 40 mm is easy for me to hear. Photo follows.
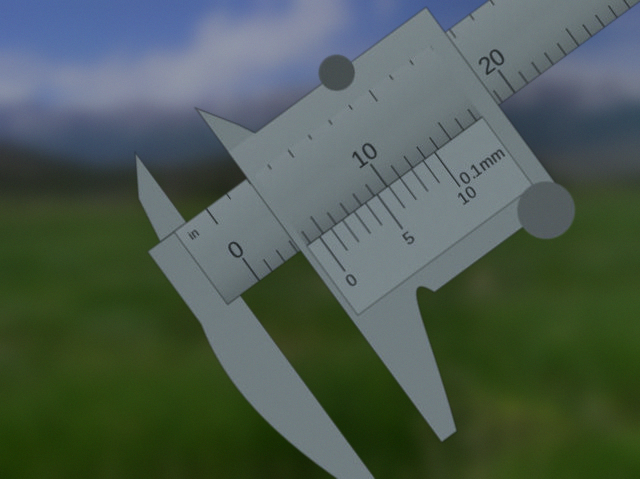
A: 4.7 mm
